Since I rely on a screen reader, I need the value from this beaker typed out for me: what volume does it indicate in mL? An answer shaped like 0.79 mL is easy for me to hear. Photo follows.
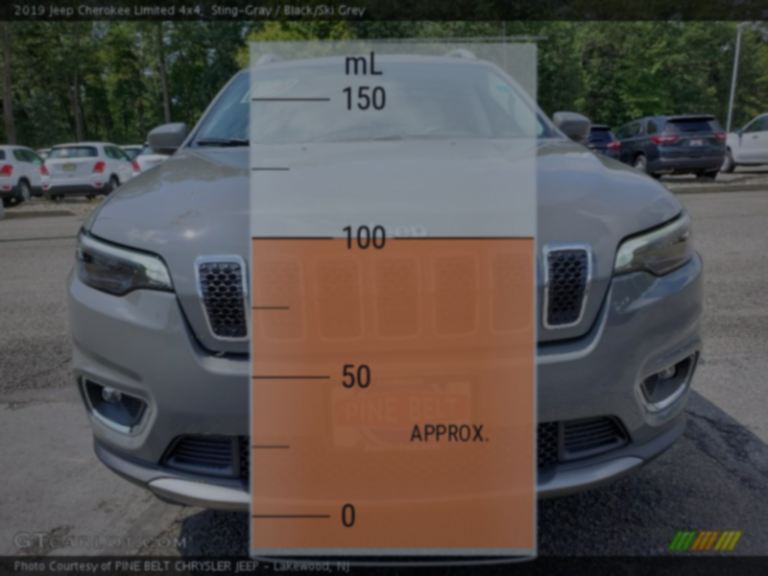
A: 100 mL
